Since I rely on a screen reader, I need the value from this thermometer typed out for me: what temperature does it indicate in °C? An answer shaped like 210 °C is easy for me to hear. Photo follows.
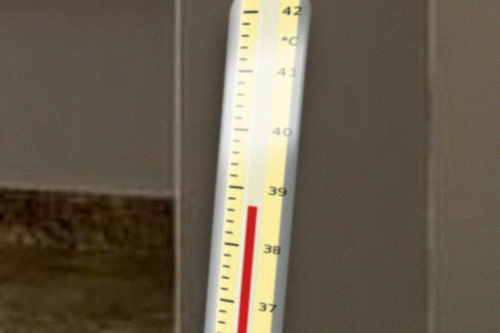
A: 38.7 °C
